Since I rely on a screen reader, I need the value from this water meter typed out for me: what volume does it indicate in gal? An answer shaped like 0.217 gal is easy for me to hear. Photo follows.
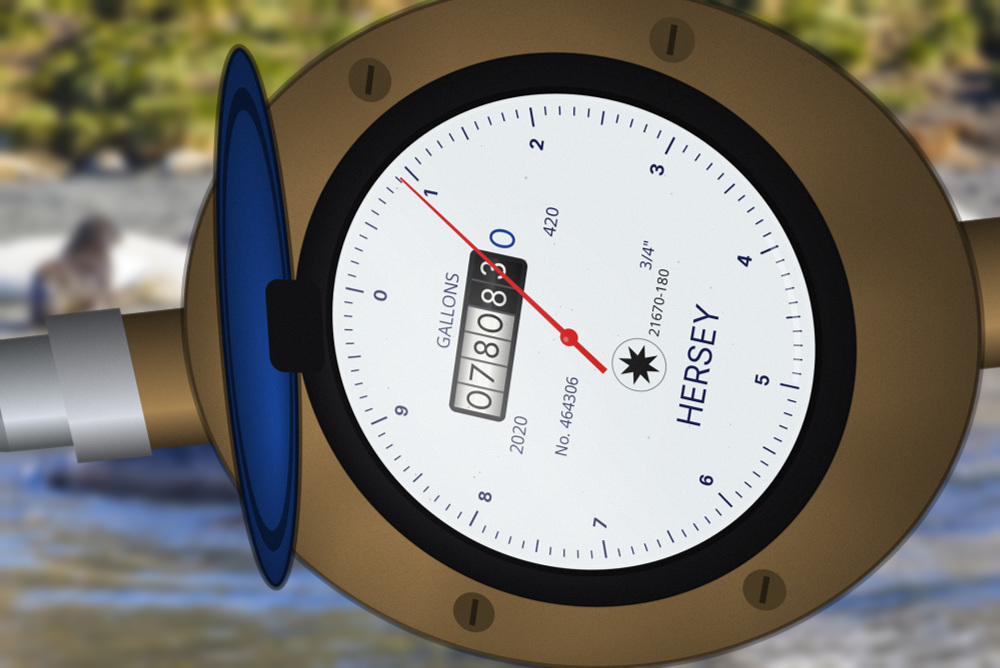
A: 780830.9 gal
